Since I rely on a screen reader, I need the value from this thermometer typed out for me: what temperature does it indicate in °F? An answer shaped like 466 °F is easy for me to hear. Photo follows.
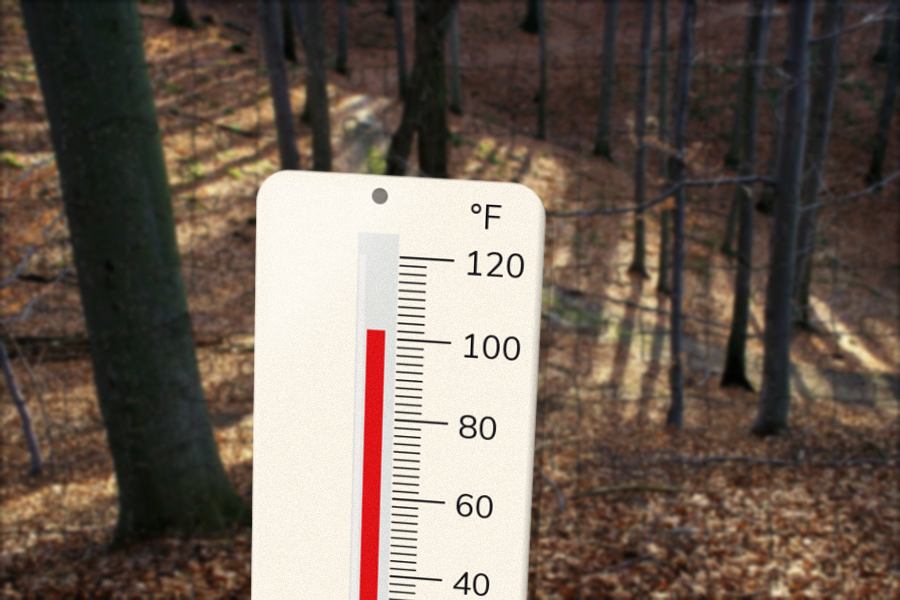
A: 102 °F
